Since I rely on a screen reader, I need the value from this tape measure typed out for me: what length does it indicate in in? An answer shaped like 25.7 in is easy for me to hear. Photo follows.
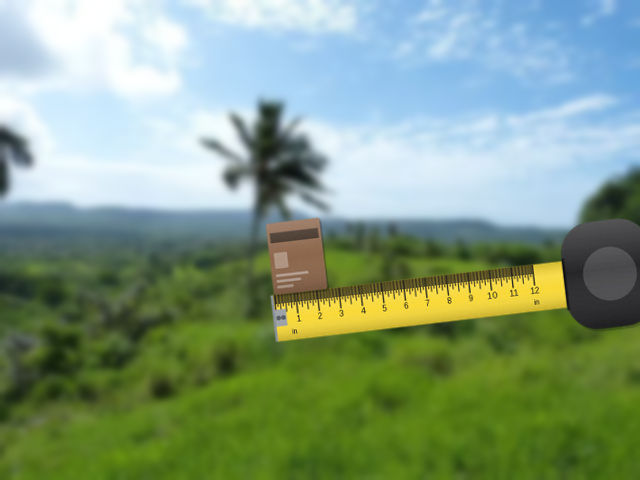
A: 2.5 in
